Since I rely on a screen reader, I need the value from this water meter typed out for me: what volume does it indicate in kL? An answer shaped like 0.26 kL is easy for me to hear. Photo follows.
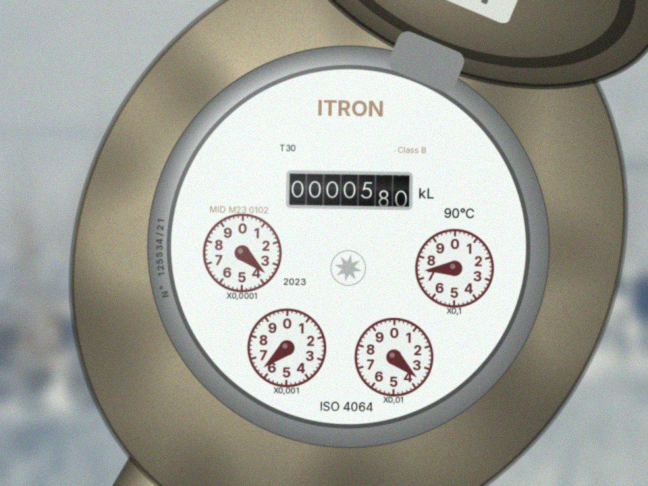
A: 579.7363 kL
